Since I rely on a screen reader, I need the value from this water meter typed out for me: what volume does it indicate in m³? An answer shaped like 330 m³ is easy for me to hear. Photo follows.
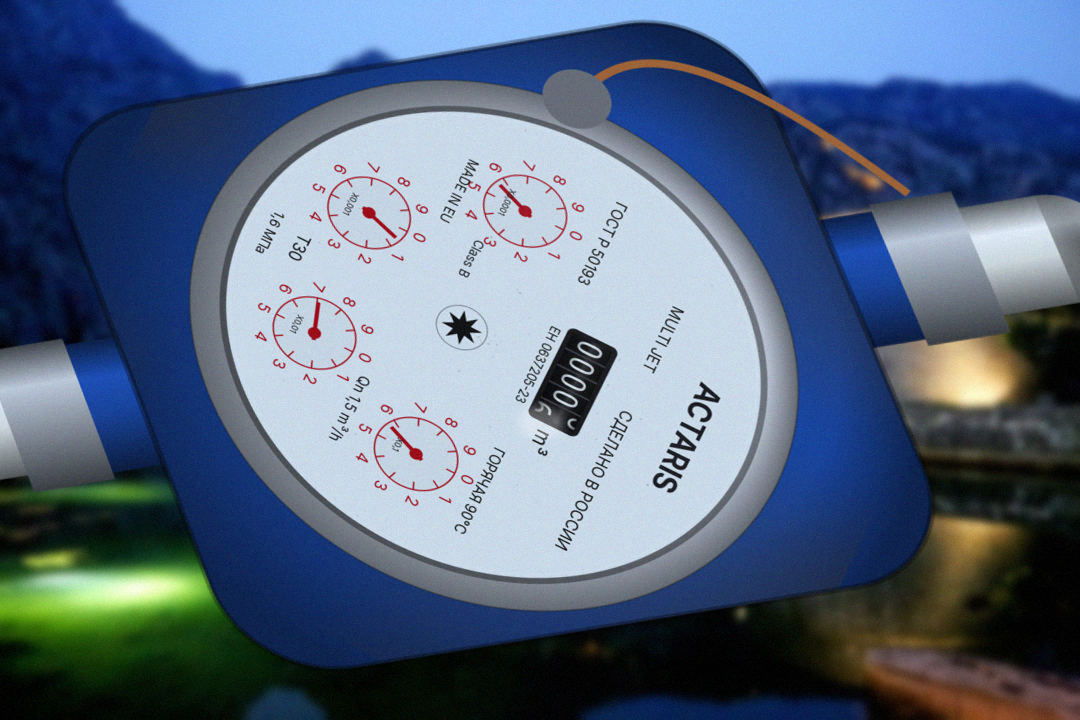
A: 5.5705 m³
